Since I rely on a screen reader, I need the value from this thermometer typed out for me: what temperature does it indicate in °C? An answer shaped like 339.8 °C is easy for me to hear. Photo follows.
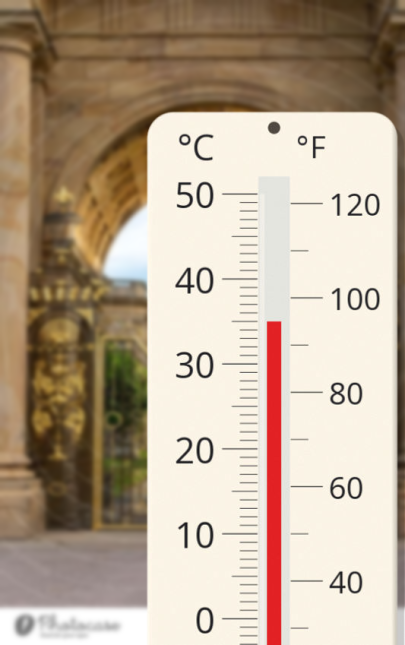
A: 35 °C
